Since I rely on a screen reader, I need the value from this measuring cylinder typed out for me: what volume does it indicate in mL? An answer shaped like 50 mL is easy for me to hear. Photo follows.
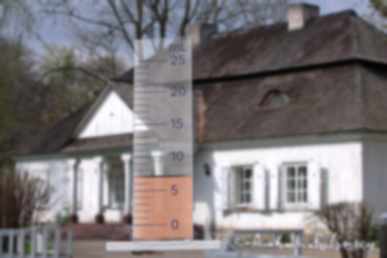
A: 7 mL
